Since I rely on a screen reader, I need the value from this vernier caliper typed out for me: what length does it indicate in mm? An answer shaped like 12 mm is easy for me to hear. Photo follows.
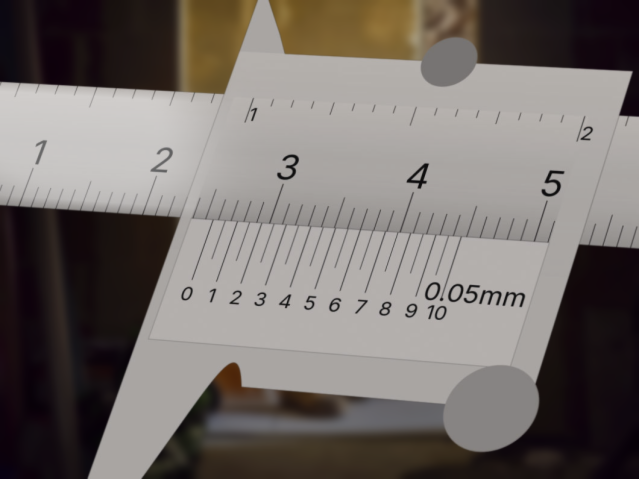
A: 25.6 mm
